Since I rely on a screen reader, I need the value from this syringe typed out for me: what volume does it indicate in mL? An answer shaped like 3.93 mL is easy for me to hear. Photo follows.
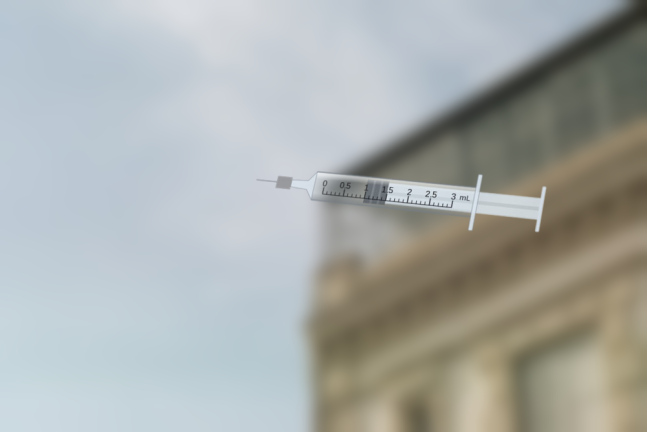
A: 1 mL
